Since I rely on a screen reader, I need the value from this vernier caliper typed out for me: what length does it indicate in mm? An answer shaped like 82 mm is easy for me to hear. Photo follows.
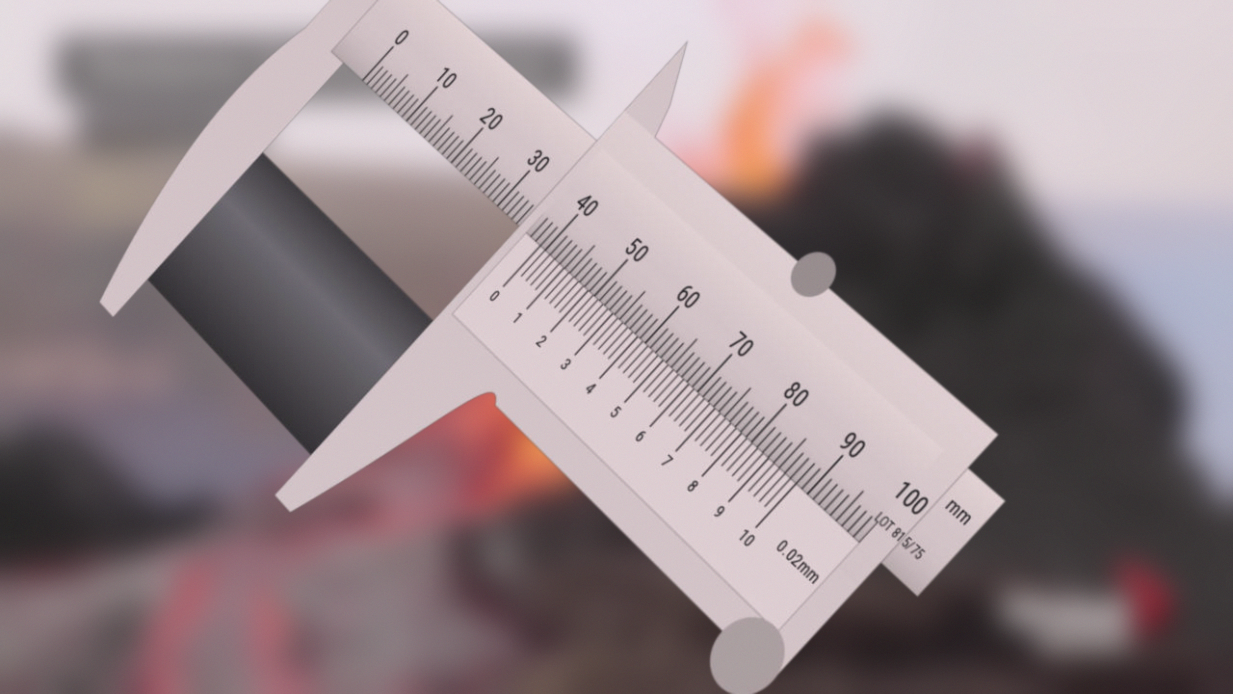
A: 39.0 mm
